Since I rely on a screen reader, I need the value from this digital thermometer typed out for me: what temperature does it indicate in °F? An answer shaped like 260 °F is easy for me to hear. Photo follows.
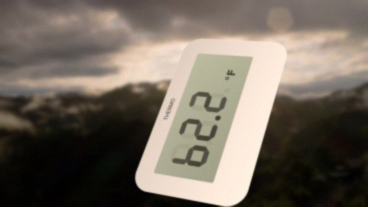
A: 62.2 °F
